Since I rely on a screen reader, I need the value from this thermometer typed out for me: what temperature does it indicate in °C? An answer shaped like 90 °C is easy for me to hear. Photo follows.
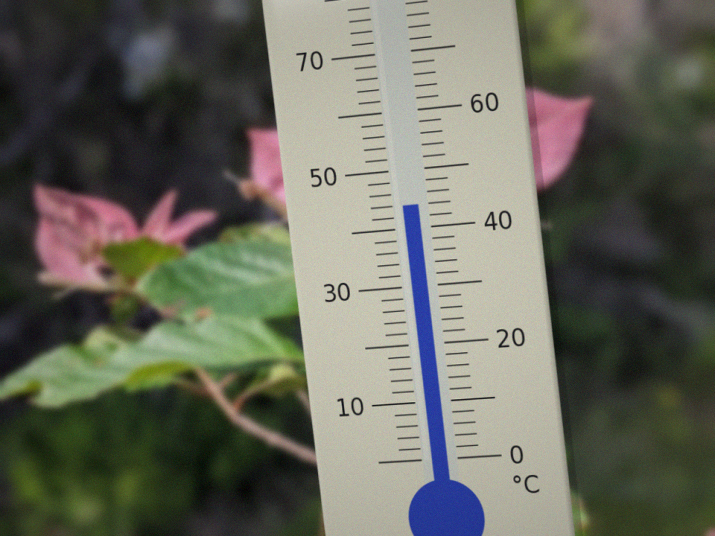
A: 44 °C
